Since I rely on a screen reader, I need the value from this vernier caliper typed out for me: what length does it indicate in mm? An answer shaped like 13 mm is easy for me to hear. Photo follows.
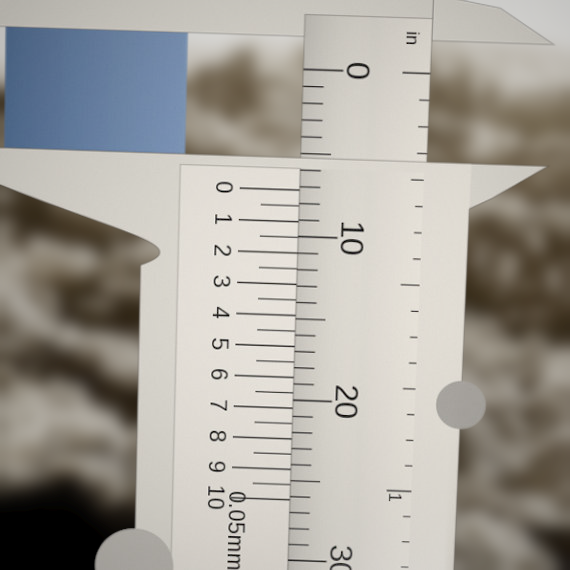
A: 7.2 mm
